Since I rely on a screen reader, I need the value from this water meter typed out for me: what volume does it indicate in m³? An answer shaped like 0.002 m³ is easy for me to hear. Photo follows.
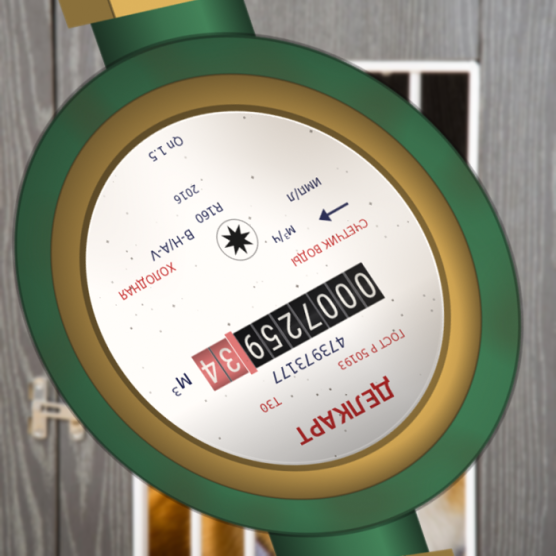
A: 7259.34 m³
